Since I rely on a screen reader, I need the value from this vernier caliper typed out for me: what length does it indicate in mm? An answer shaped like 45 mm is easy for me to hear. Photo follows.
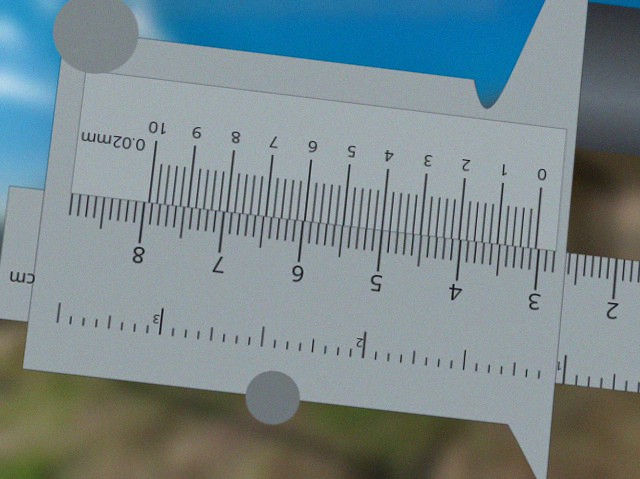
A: 30.4 mm
